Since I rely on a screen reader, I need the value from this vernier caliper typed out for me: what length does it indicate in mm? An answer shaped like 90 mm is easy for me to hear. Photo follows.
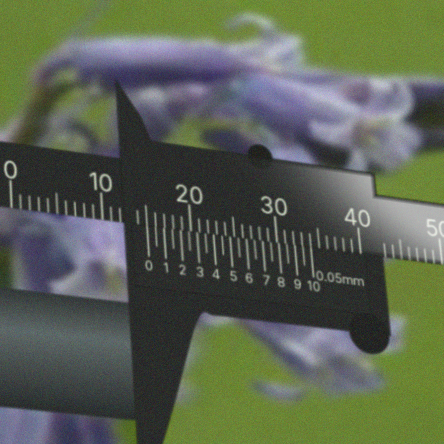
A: 15.0 mm
